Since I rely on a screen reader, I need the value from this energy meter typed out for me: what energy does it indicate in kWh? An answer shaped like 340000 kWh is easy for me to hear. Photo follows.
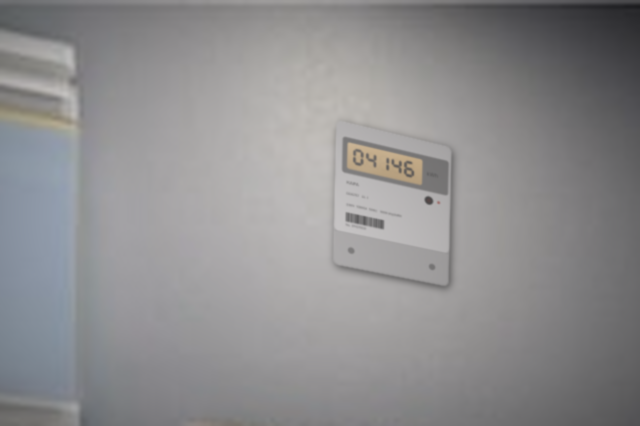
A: 4146 kWh
